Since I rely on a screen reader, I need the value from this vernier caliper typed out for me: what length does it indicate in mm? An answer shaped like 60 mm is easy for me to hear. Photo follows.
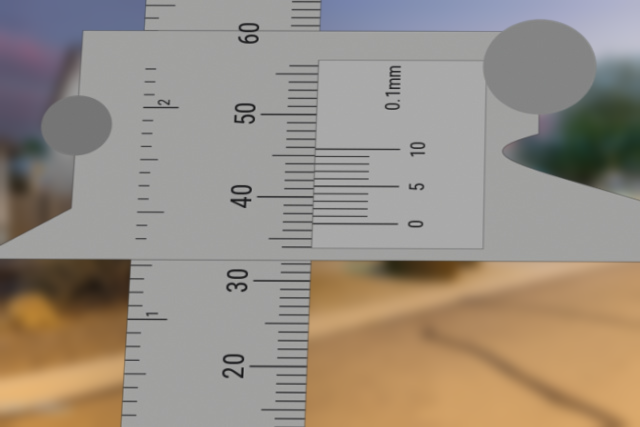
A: 36.8 mm
